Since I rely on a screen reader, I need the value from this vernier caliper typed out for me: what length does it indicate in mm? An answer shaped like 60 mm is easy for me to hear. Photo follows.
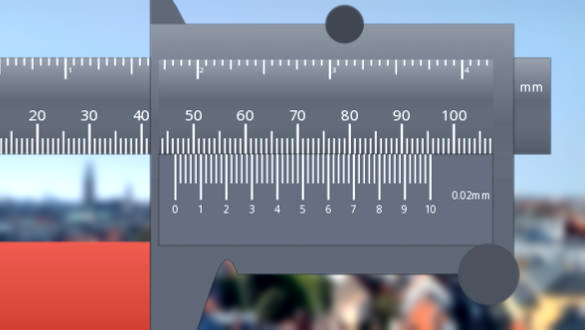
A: 46.5 mm
